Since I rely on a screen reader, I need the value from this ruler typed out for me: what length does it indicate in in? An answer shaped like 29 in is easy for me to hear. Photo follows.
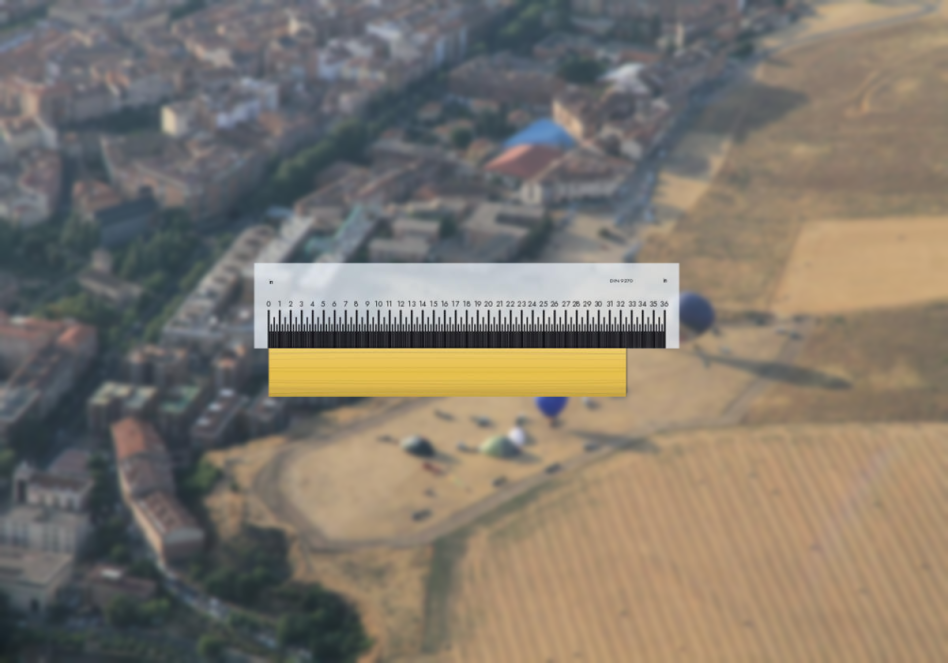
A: 32.5 in
